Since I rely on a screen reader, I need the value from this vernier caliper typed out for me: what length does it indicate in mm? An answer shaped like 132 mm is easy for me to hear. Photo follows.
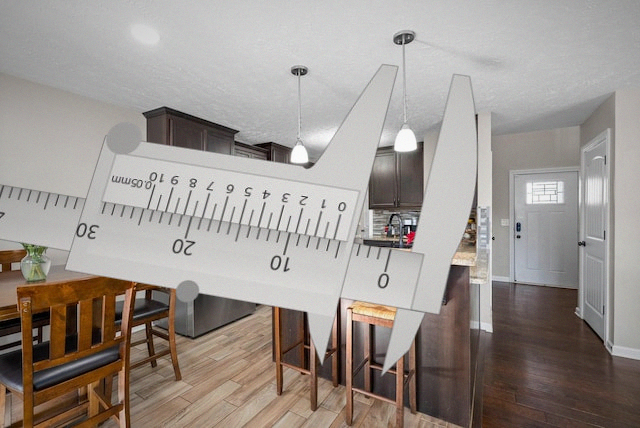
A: 5.6 mm
